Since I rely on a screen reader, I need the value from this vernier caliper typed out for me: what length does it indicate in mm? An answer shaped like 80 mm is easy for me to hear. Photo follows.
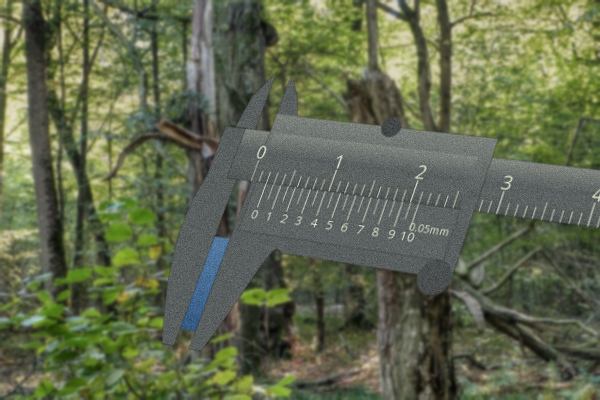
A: 2.0 mm
